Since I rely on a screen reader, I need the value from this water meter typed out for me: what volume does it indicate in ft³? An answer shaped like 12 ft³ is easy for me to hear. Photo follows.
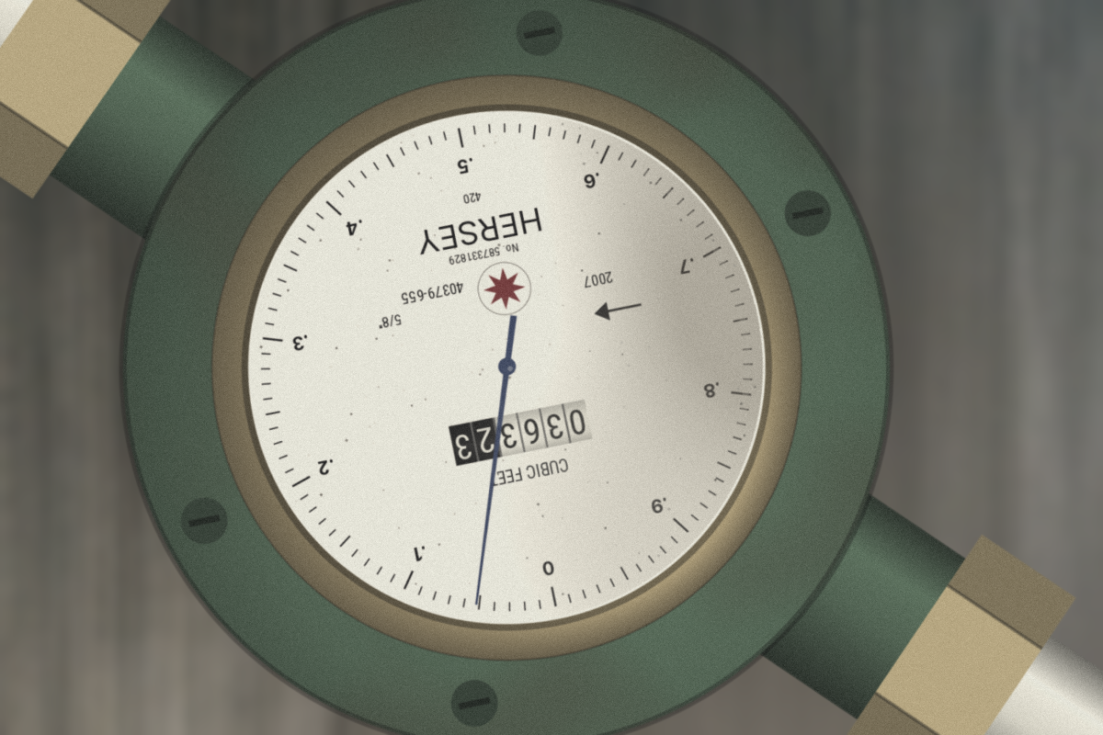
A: 36323.05 ft³
